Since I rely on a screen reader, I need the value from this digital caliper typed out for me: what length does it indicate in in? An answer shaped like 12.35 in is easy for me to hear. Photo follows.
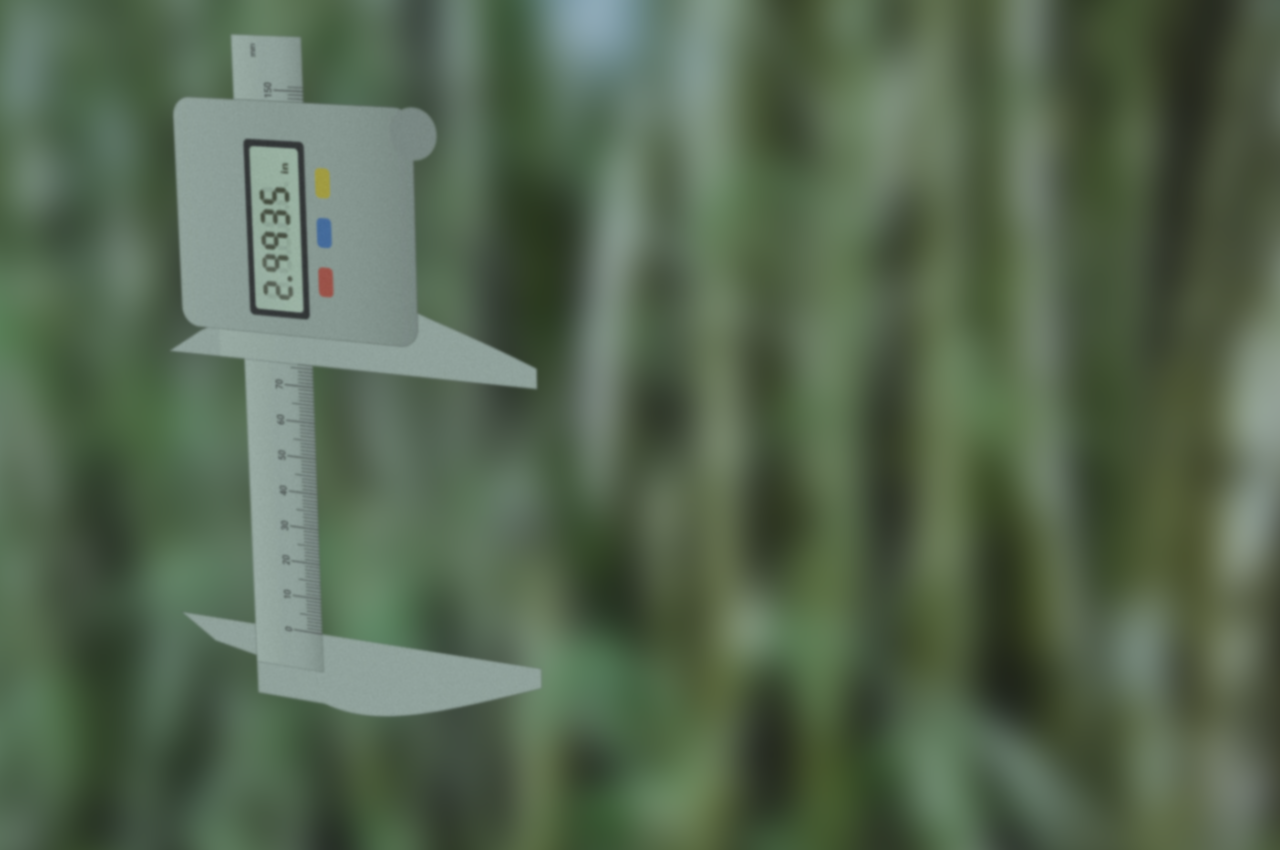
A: 2.9935 in
